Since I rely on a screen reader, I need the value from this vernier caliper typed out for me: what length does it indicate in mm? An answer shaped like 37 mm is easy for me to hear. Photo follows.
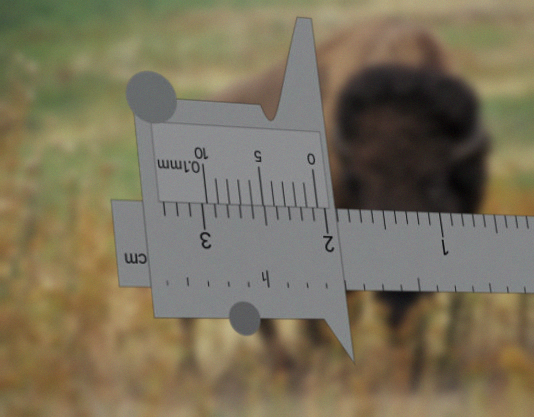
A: 20.6 mm
